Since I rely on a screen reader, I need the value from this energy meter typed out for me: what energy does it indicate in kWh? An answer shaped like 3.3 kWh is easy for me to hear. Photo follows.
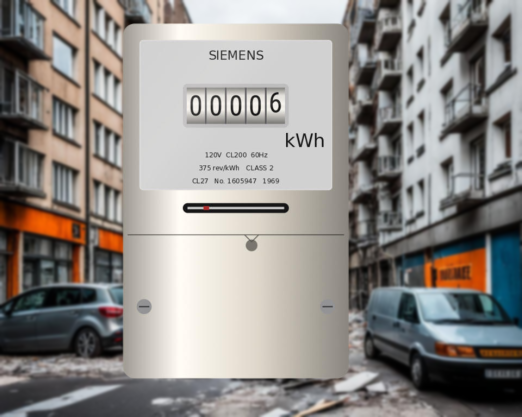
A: 6 kWh
